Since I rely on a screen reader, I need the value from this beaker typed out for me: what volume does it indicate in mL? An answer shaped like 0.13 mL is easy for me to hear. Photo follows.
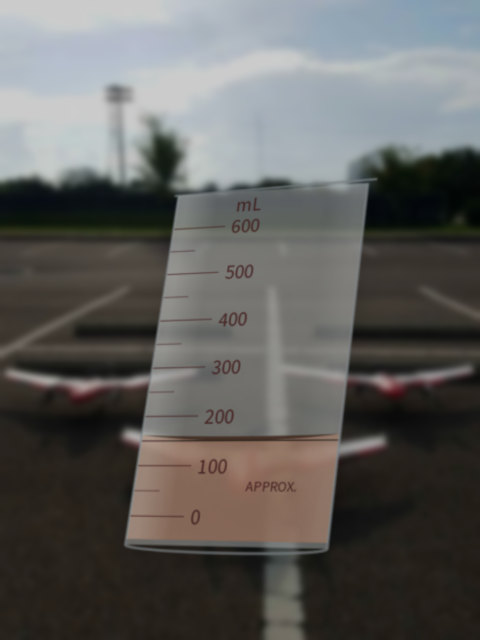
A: 150 mL
